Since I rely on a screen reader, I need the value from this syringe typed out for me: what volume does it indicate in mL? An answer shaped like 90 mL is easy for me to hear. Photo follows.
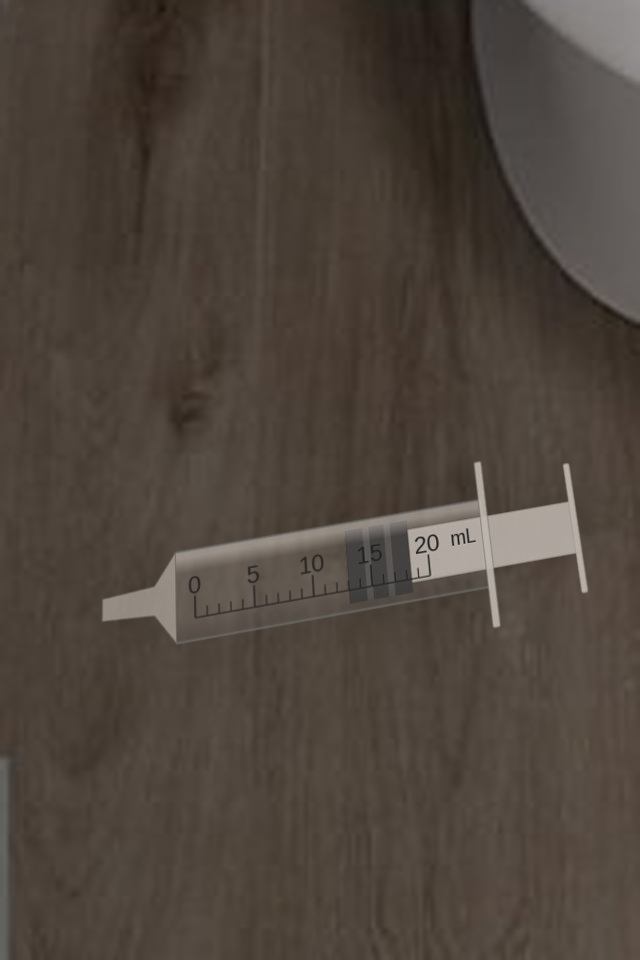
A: 13 mL
